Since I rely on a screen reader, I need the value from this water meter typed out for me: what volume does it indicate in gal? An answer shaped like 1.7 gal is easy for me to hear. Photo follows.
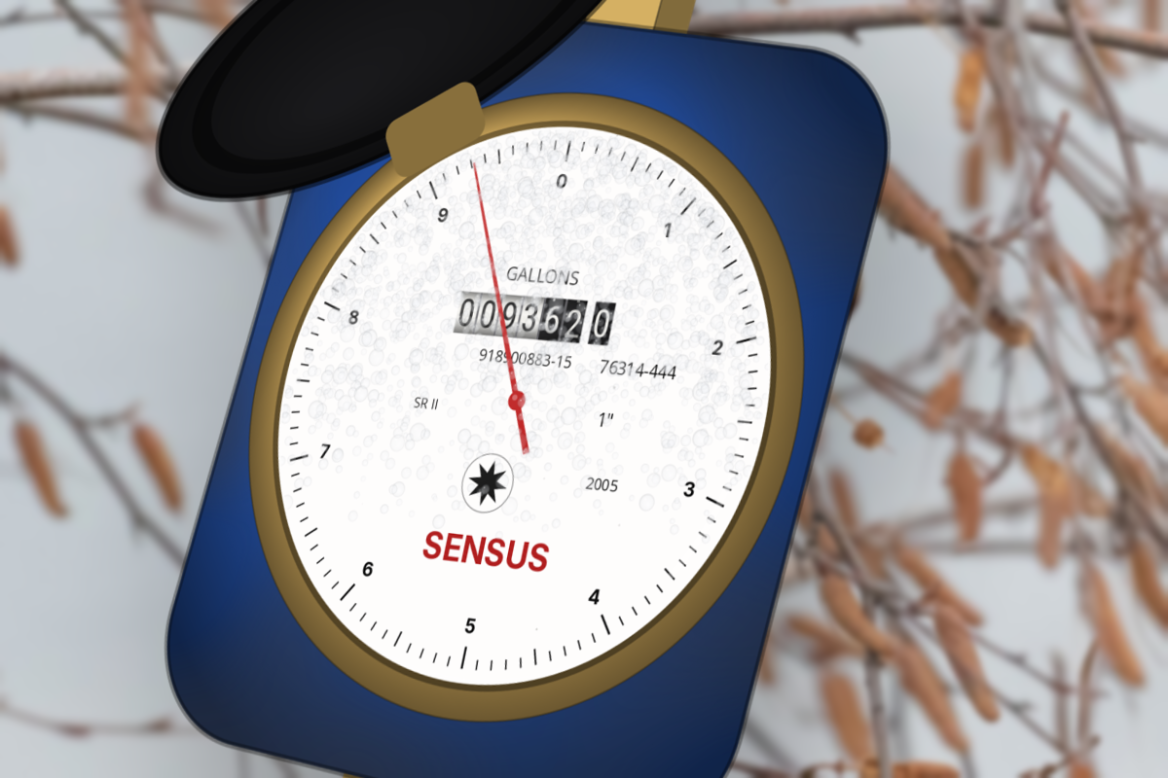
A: 93619.3 gal
